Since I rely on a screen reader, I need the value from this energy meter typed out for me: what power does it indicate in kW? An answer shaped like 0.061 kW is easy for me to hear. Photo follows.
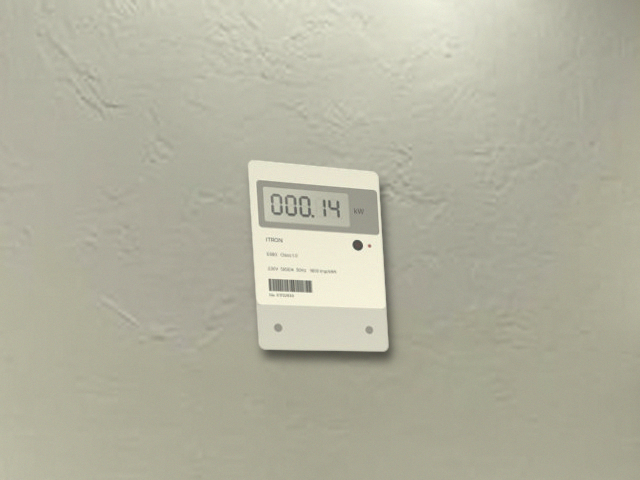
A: 0.14 kW
